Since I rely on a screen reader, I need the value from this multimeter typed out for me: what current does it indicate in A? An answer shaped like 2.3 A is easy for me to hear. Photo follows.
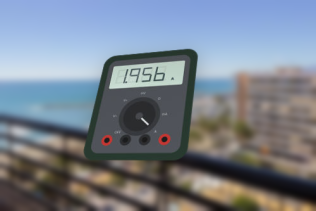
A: 1.956 A
